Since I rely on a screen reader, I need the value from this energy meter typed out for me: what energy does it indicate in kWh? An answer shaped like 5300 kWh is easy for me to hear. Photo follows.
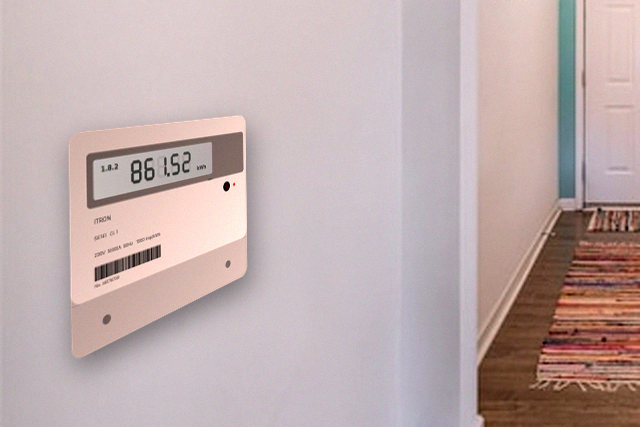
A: 861.52 kWh
